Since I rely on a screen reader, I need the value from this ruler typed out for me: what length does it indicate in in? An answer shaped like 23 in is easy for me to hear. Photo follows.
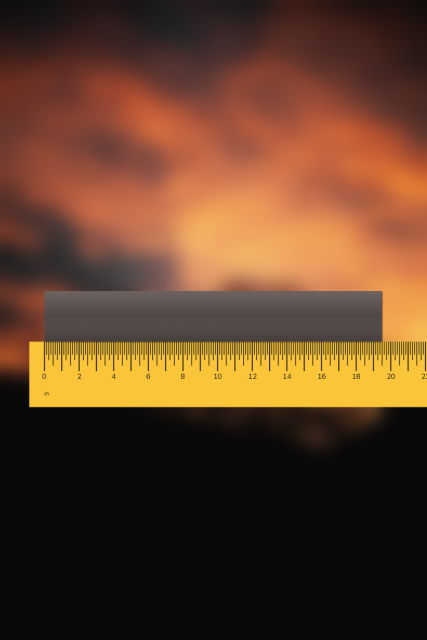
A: 19.5 in
